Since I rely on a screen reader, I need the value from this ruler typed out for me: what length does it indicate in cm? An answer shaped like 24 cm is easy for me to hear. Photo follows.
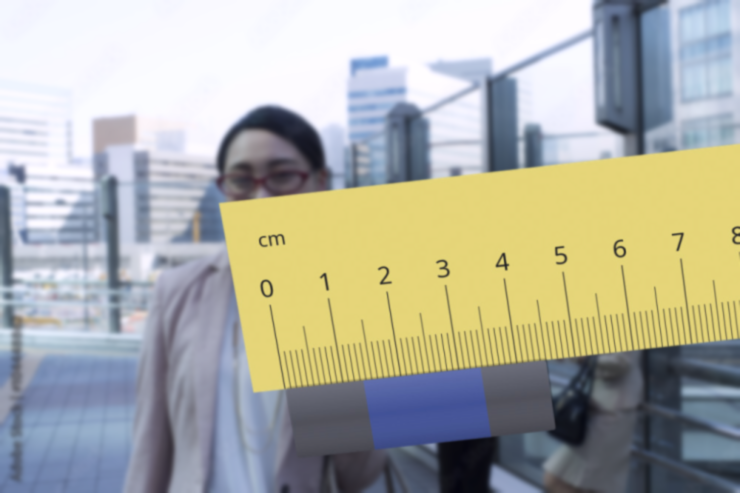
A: 4.5 cm
